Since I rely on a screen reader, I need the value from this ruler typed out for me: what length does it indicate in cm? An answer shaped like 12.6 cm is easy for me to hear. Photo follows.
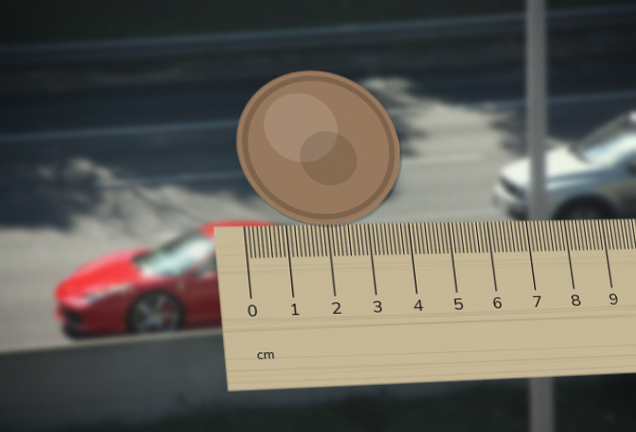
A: 4 cm
